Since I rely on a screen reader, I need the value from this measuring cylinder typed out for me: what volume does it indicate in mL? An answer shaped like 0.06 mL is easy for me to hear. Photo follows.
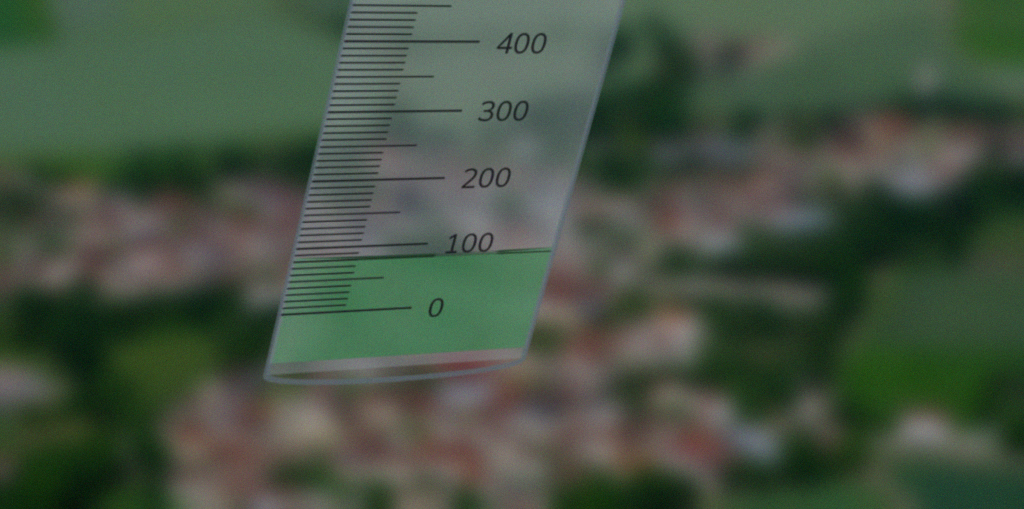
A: 80 mL
